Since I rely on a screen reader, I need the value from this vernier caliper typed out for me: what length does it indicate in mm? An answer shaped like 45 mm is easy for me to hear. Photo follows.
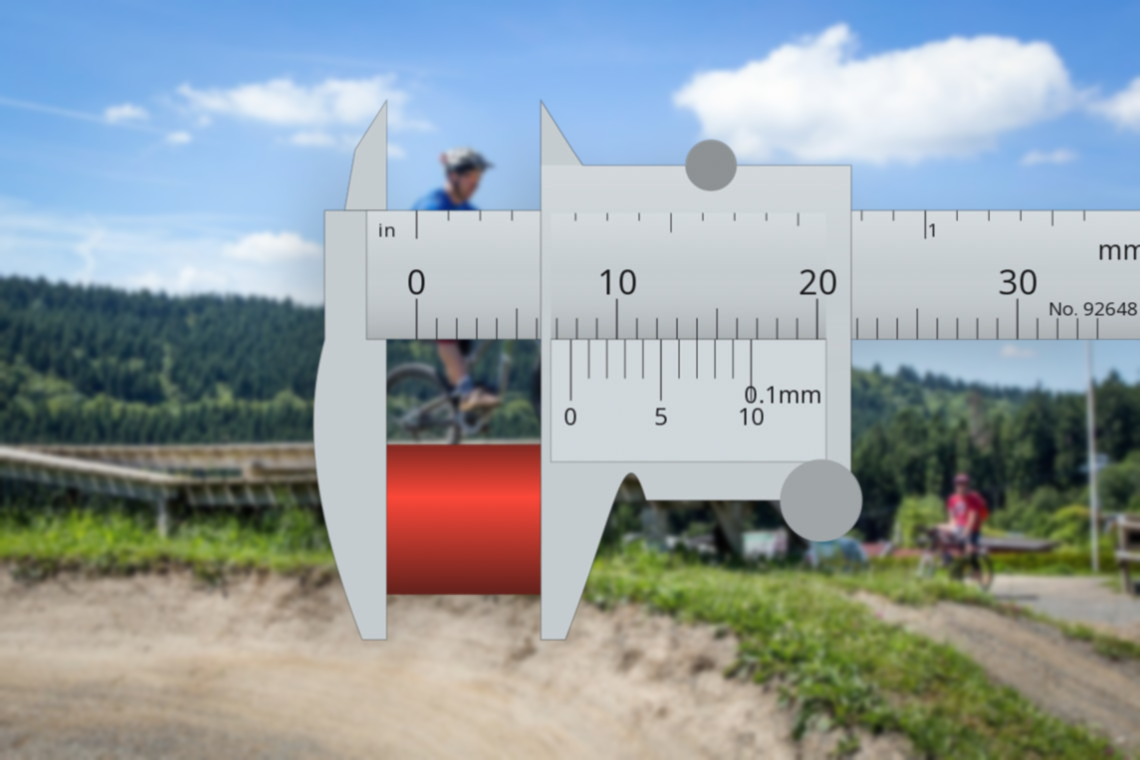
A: 7.7 mm
